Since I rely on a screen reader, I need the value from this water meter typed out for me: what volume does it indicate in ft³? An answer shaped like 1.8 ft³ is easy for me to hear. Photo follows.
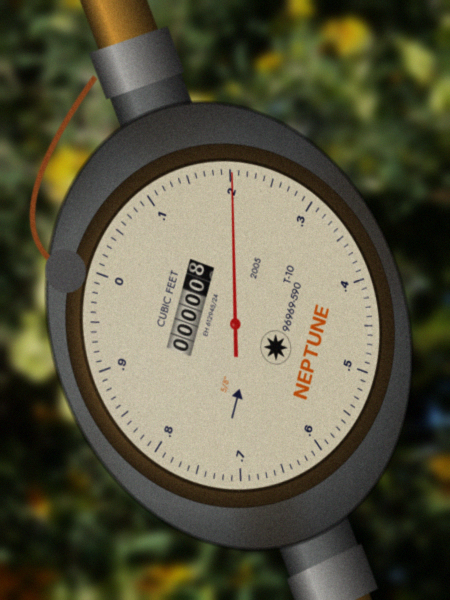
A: 8.20 ft³
